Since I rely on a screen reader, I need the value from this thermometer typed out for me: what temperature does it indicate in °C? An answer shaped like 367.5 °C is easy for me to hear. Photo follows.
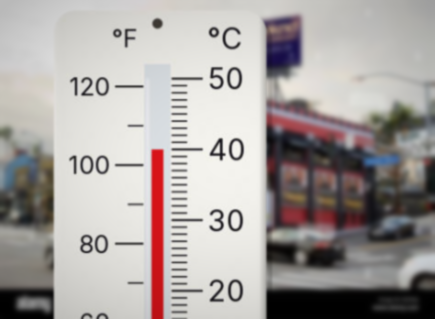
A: 40 °C
